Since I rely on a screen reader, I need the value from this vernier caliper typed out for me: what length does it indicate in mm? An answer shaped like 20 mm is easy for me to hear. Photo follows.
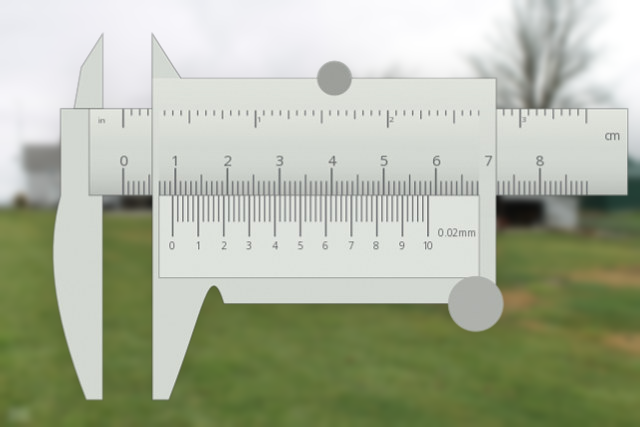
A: 9.5 mm
